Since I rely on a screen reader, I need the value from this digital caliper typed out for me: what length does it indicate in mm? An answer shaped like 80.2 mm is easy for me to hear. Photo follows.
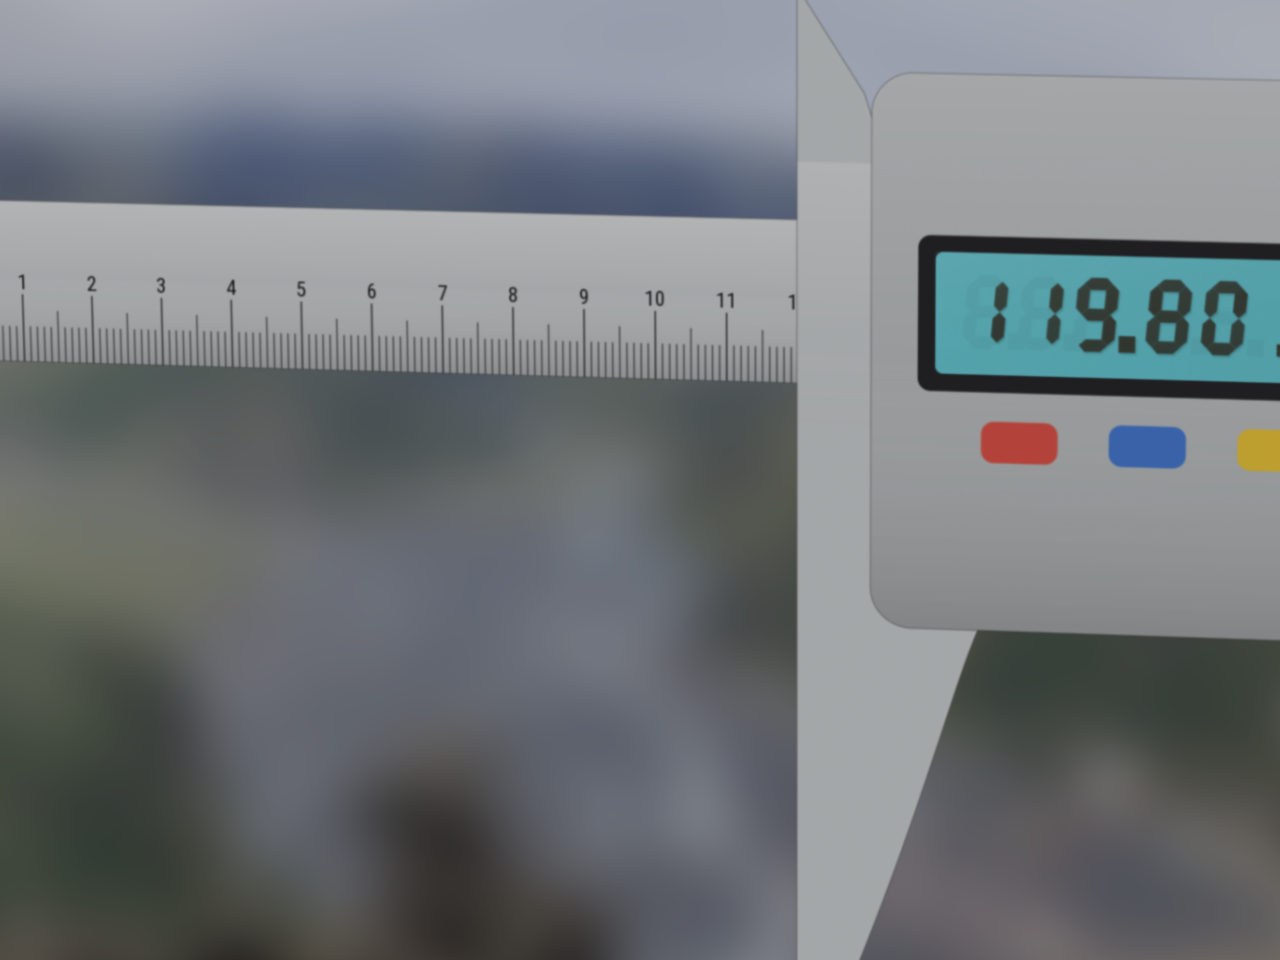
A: 119.80 mm
